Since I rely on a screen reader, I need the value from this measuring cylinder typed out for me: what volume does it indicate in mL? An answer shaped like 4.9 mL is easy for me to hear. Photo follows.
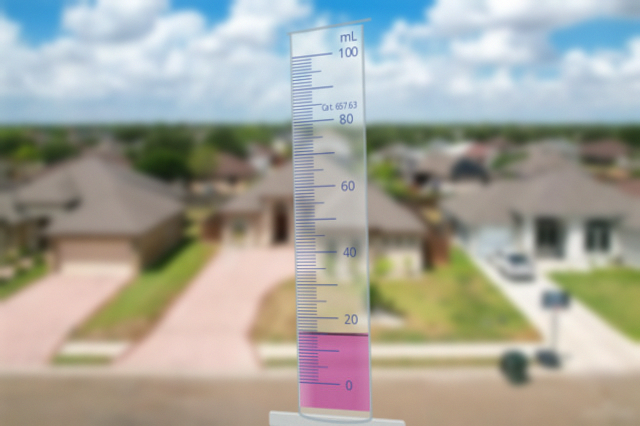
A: 15 mL
